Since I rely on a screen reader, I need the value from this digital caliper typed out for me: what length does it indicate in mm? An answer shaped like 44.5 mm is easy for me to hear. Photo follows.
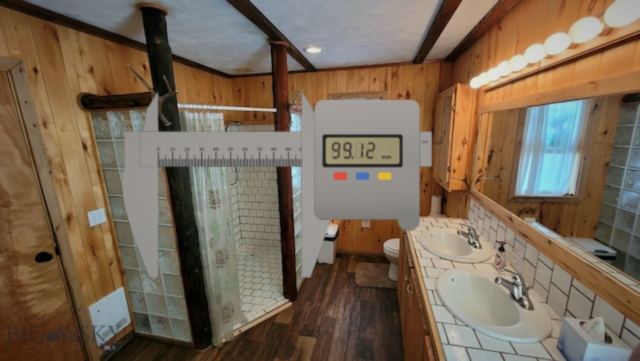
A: 99.12 mm
